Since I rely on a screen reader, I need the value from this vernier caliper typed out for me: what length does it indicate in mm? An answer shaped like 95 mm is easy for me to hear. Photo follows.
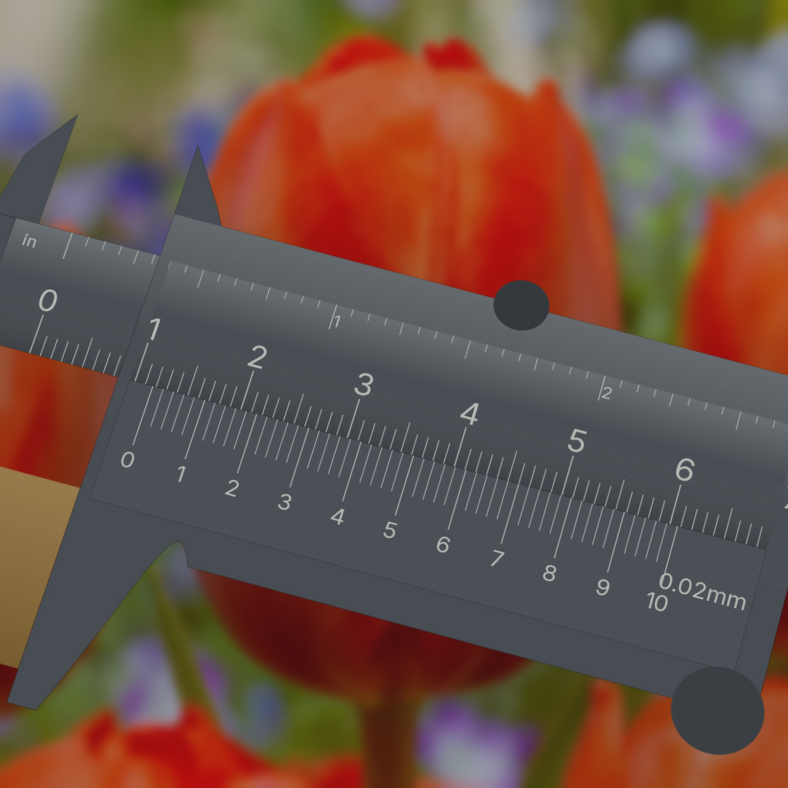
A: 11.7 mm
